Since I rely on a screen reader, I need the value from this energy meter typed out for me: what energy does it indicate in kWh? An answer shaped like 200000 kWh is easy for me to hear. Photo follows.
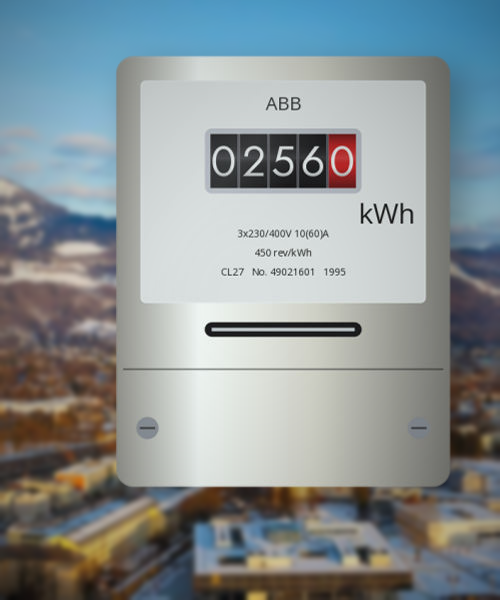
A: 256.0 kWh
